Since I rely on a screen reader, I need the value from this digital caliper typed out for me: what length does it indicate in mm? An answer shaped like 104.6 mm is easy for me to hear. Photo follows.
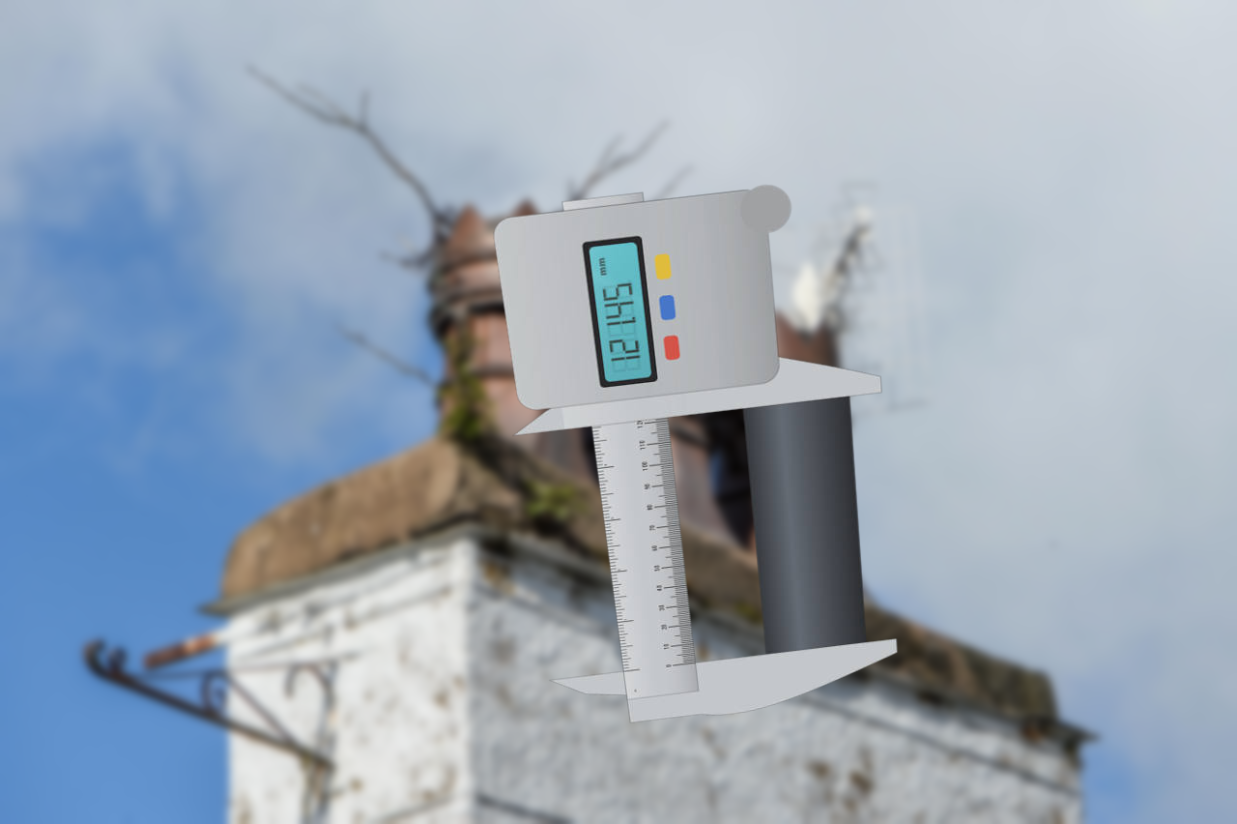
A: 121.45 mm
